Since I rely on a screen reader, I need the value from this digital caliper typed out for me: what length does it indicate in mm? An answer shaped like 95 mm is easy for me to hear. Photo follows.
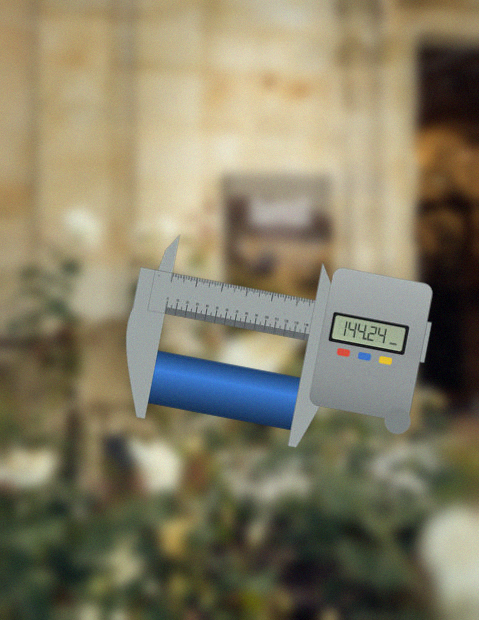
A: 144.24 mm
